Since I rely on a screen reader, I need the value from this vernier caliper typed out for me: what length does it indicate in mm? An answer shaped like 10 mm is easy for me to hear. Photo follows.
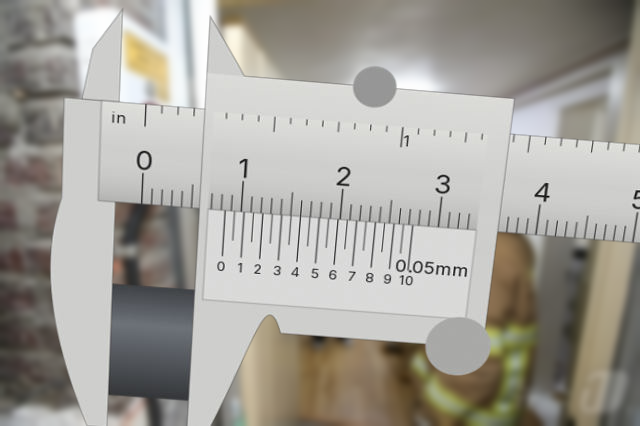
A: 8.4 mm
